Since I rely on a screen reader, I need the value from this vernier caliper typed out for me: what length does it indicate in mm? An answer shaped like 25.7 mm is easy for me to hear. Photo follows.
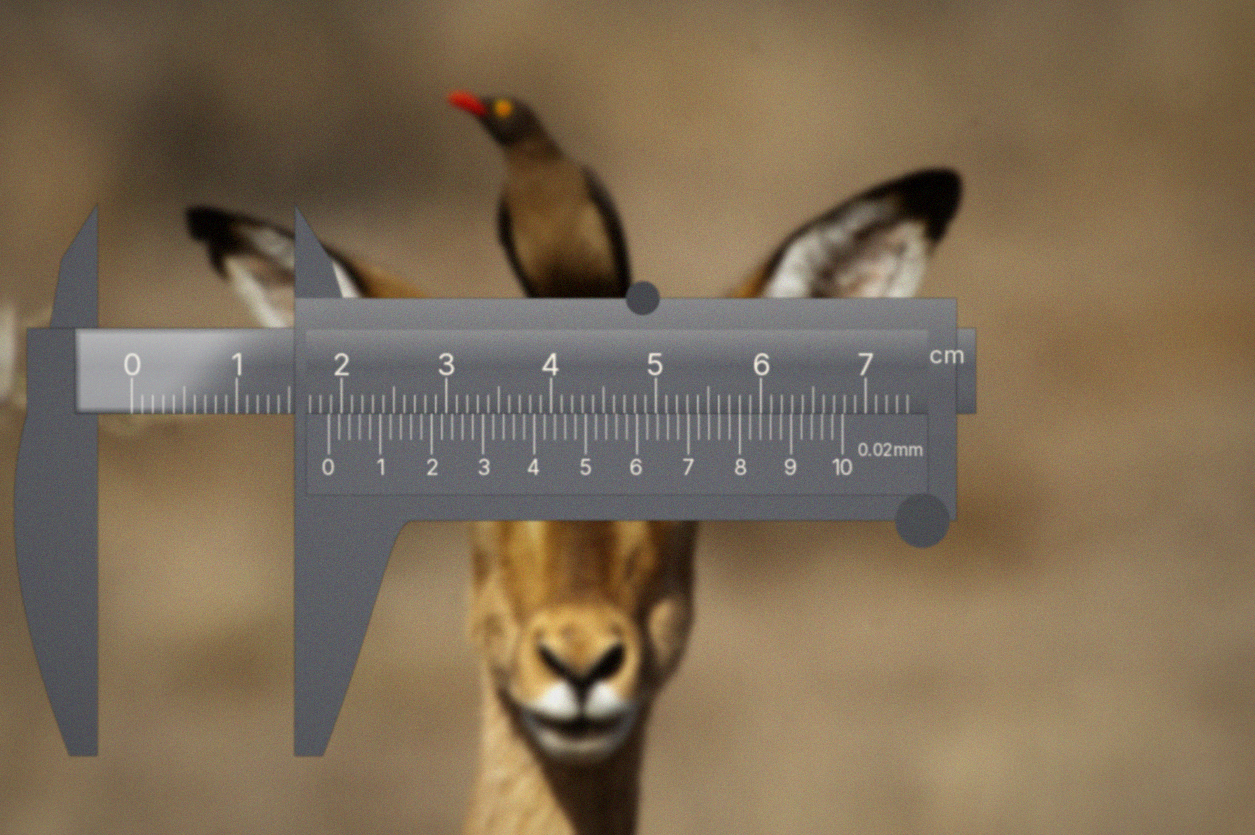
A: 18.8 mm
